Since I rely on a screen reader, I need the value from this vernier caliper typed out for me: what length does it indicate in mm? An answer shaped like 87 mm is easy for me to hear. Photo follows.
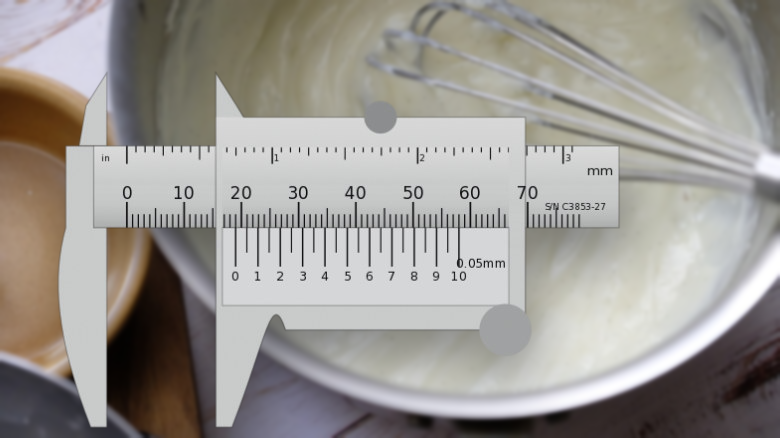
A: 19.0 mm
